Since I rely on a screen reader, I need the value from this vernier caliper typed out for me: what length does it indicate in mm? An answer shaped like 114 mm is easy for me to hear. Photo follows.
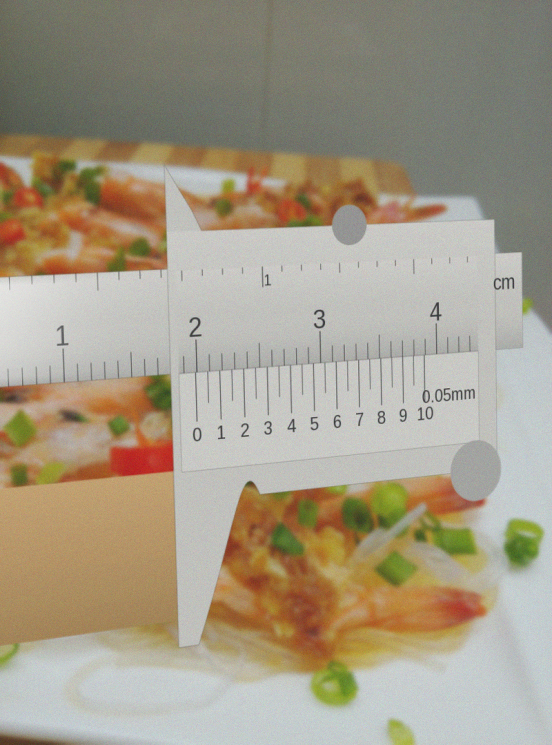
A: 19.9 mm
